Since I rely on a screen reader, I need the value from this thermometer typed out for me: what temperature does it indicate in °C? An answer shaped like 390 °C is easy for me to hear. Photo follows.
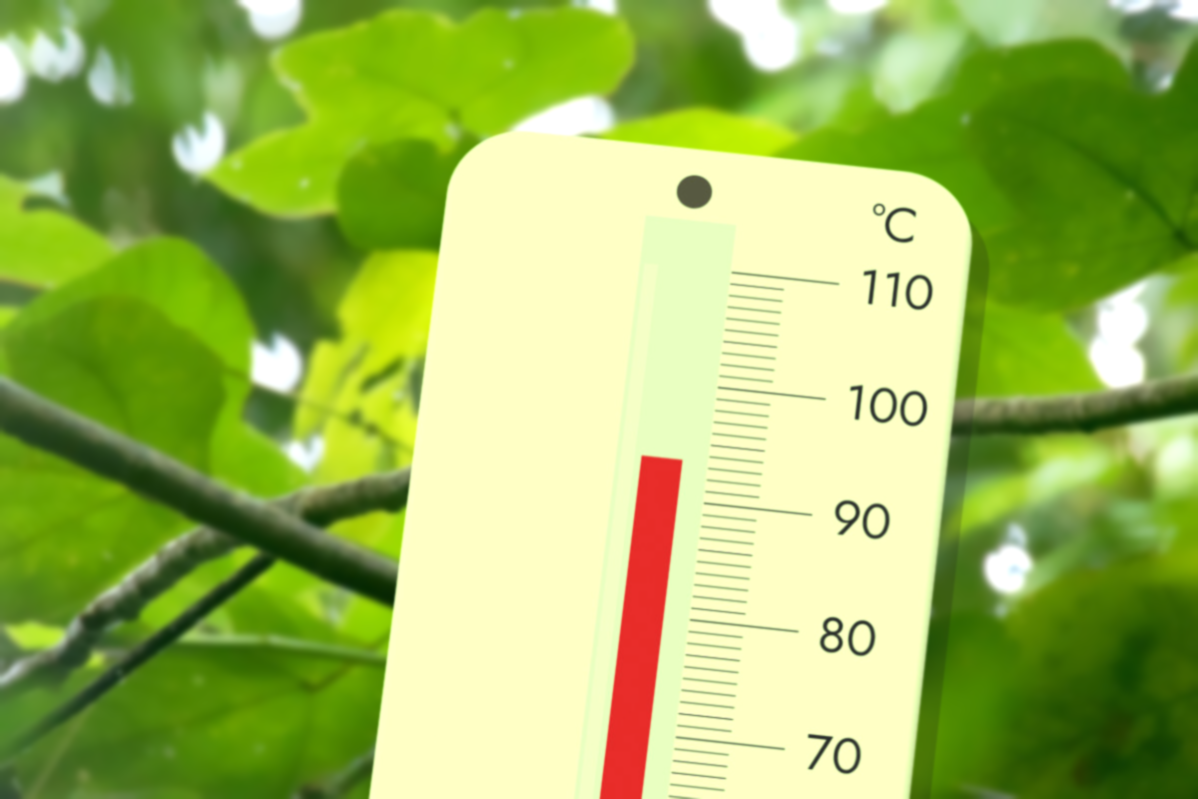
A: 93.5 °C
